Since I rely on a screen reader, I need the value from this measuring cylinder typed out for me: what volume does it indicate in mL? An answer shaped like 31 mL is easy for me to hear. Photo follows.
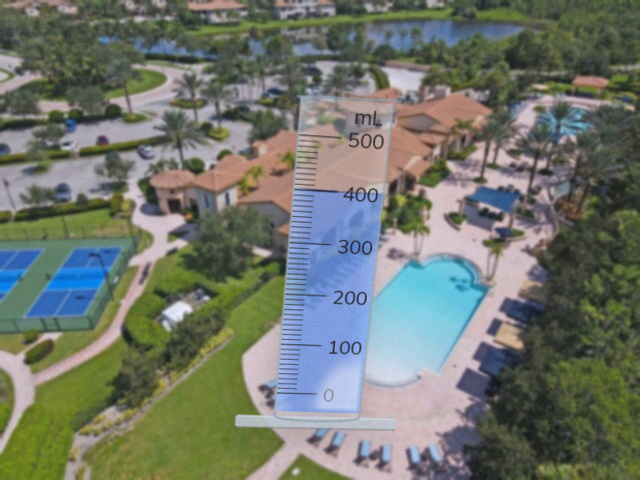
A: 400 mL
